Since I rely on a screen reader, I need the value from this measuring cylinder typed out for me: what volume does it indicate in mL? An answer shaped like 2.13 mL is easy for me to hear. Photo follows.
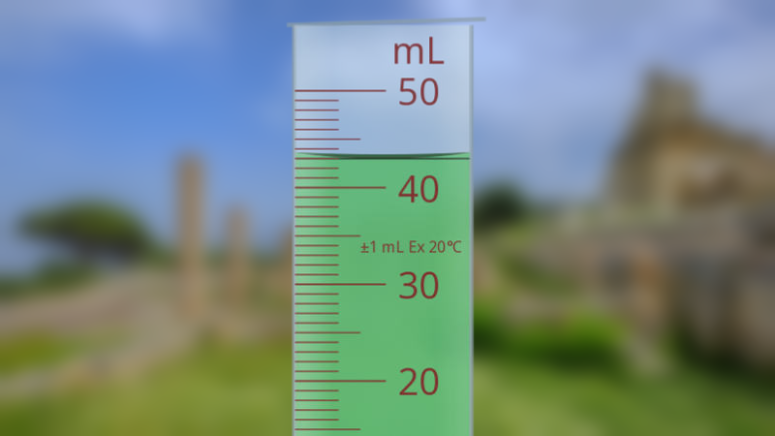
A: 43 mL
